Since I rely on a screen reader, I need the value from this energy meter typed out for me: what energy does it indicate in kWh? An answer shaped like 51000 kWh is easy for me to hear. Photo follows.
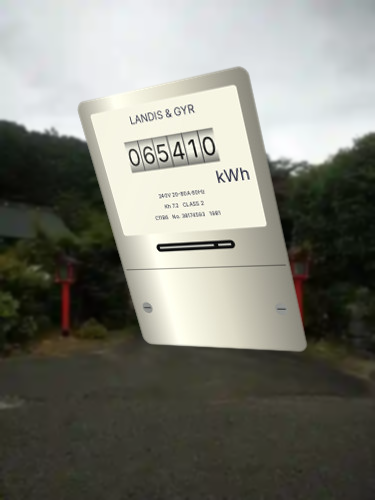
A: 65410 kWh
